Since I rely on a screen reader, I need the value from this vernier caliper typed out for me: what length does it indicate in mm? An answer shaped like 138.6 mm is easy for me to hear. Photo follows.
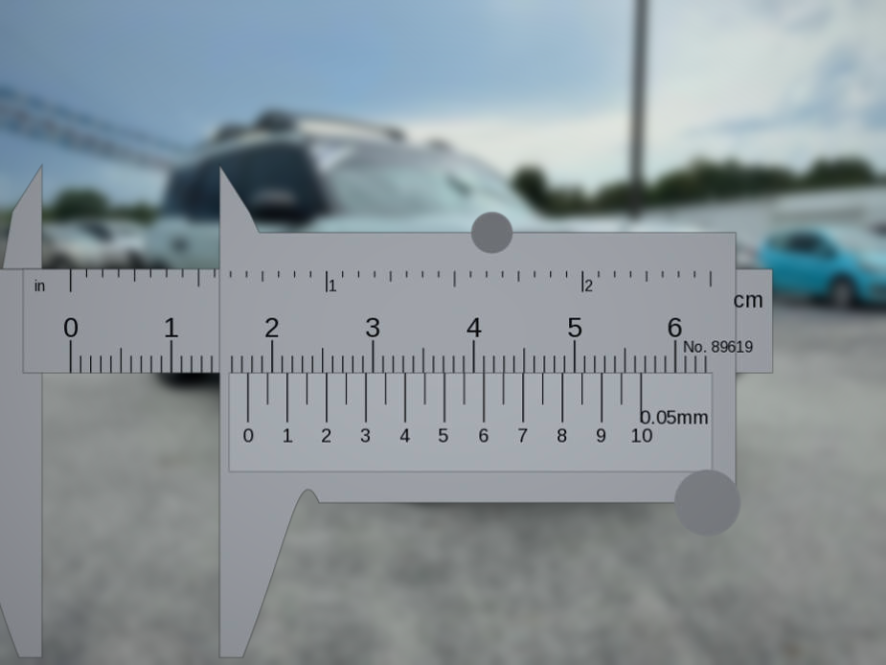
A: 17.6 mm
